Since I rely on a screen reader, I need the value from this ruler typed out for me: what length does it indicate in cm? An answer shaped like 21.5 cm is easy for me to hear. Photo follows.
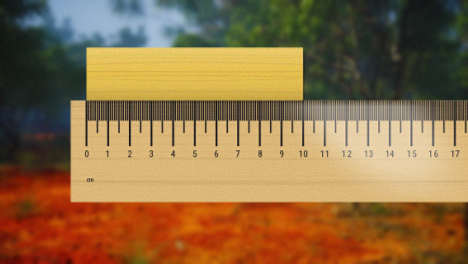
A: 10 cm
